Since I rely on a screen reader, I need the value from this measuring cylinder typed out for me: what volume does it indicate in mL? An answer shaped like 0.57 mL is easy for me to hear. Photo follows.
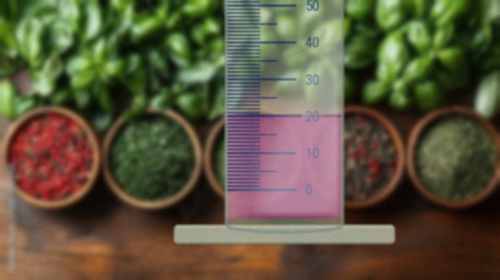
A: 20 mL
